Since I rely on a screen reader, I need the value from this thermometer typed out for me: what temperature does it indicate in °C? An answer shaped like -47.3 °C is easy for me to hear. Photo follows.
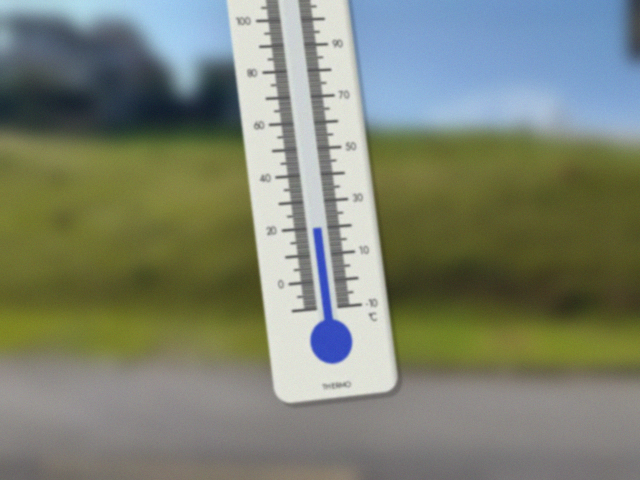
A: 20 °C
